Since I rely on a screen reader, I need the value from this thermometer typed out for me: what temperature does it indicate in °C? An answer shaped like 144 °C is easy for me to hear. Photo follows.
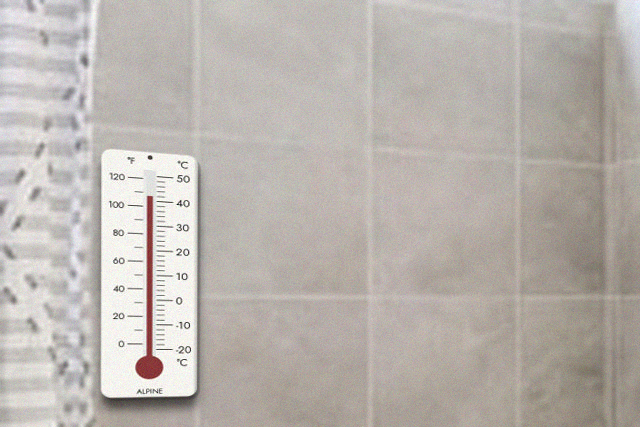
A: 42 °C
